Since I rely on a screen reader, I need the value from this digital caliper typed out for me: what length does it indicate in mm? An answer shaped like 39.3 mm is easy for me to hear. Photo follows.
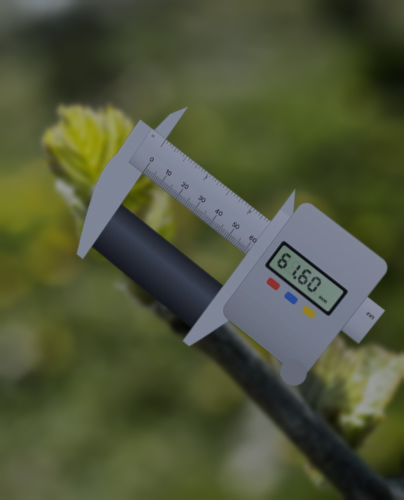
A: 61.60 mm
